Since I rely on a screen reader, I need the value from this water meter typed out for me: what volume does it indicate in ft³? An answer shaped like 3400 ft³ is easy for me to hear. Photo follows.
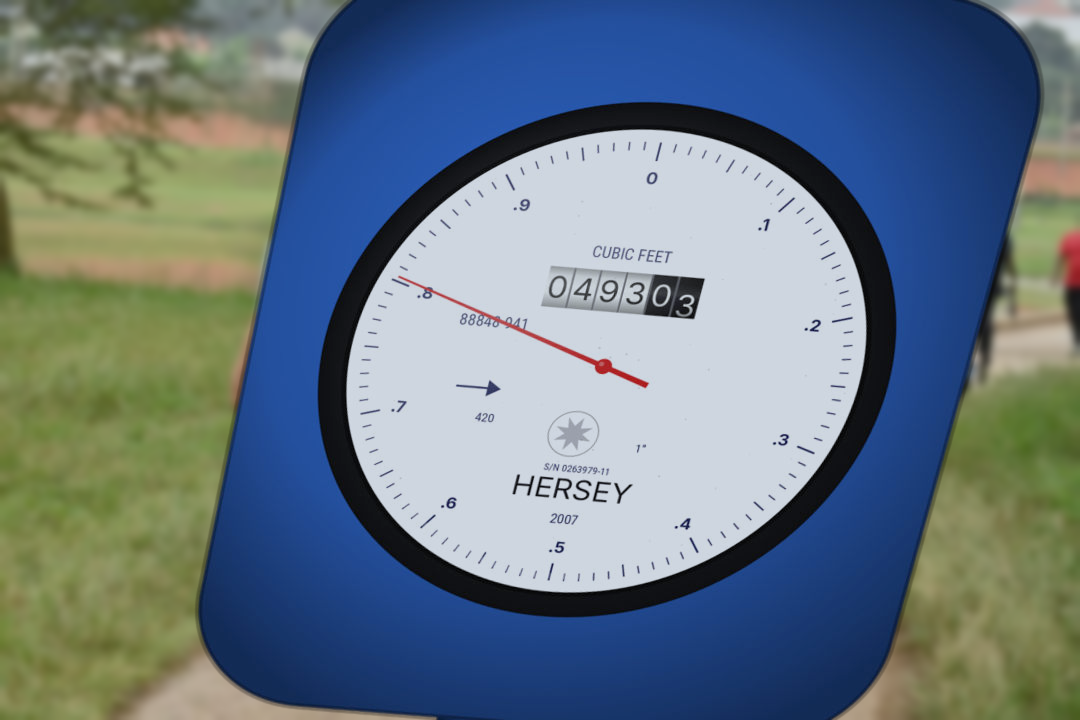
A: 49302.80 ft³
